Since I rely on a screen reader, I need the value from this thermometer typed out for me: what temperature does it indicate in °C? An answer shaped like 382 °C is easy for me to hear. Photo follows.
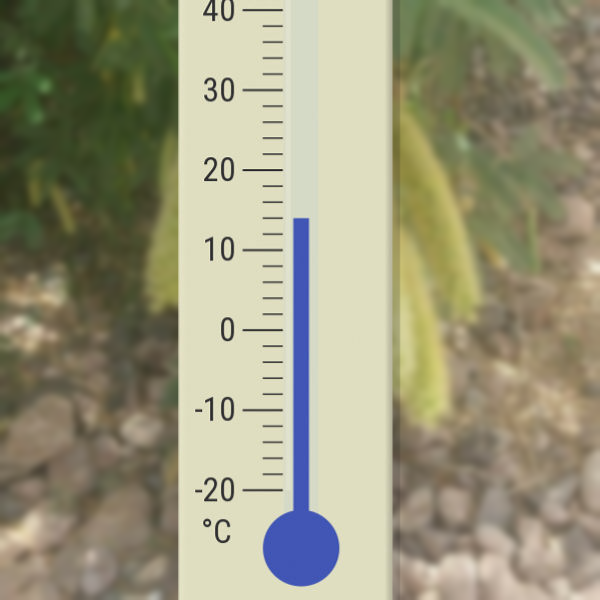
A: 14 °C
